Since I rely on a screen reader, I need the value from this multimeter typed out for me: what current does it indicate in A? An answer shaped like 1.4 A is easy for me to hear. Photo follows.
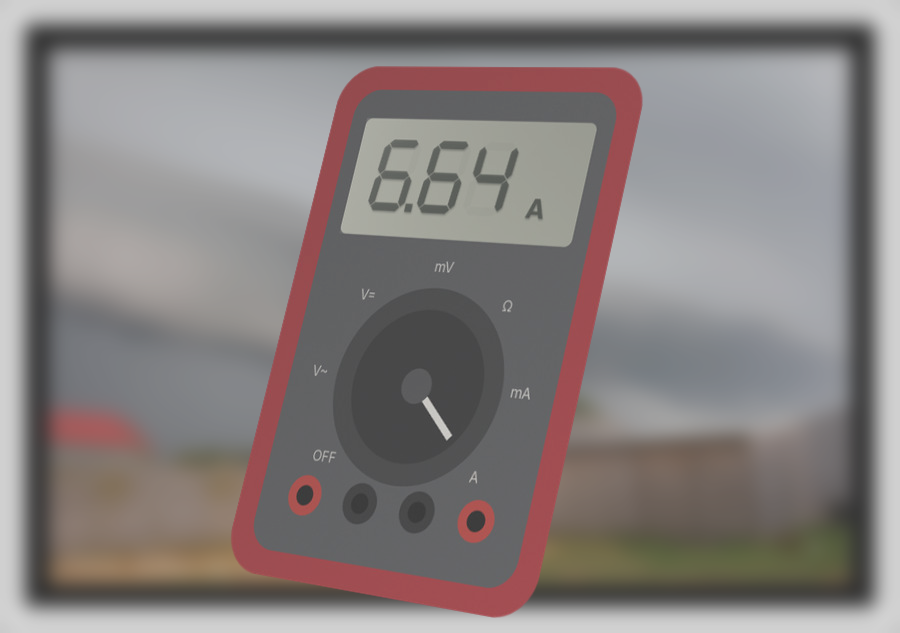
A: 6.64 A
